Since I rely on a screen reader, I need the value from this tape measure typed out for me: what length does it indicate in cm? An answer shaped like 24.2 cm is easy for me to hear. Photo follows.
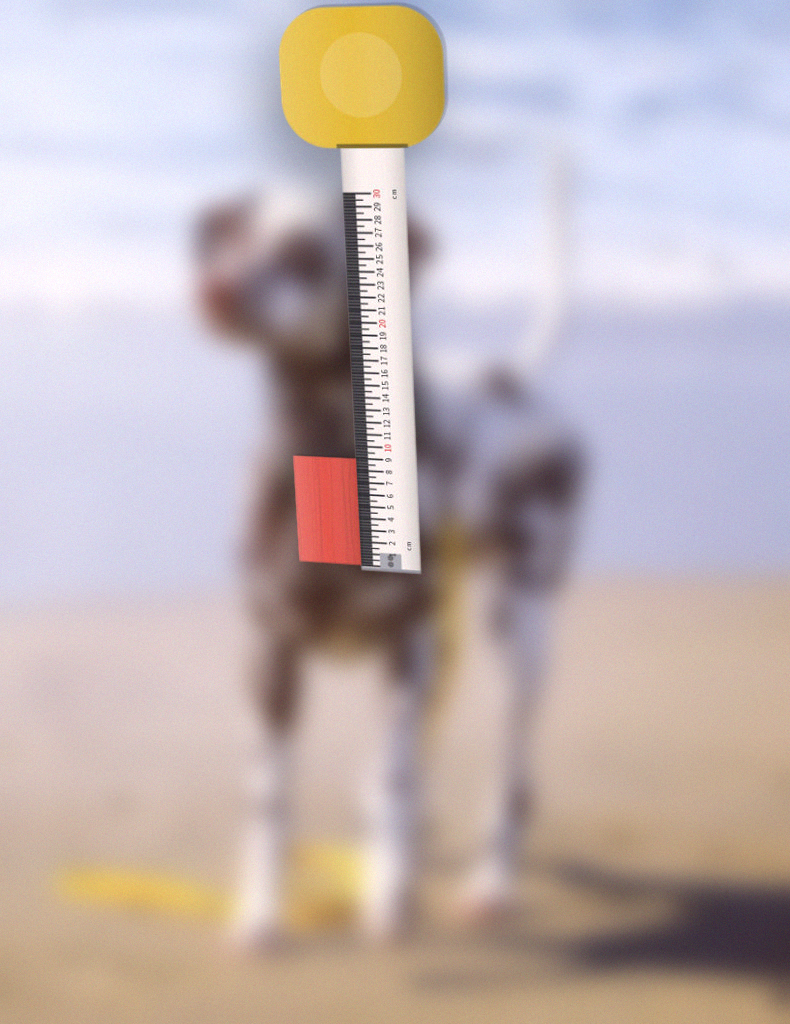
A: 9 cm
